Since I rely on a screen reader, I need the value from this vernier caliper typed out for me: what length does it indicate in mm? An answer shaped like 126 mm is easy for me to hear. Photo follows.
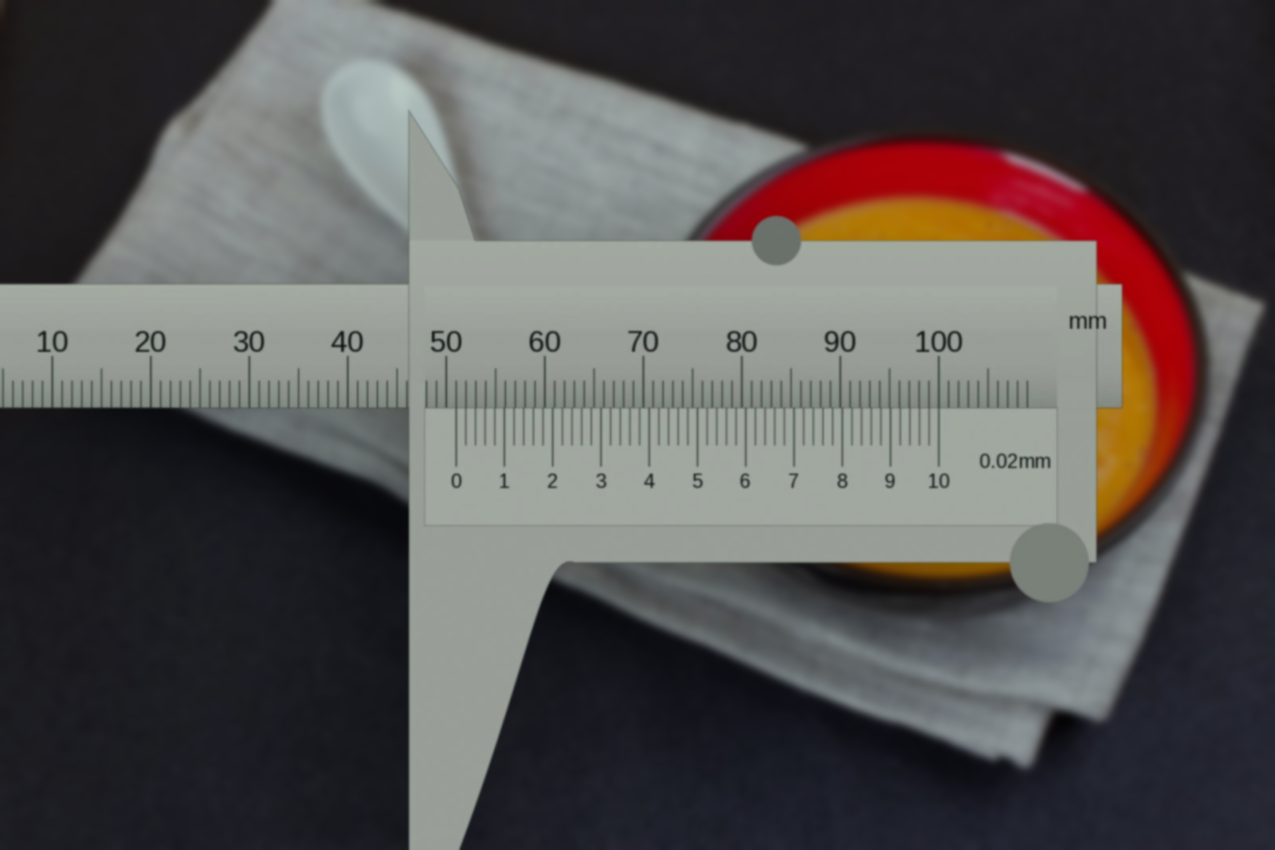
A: 51.0 mm
